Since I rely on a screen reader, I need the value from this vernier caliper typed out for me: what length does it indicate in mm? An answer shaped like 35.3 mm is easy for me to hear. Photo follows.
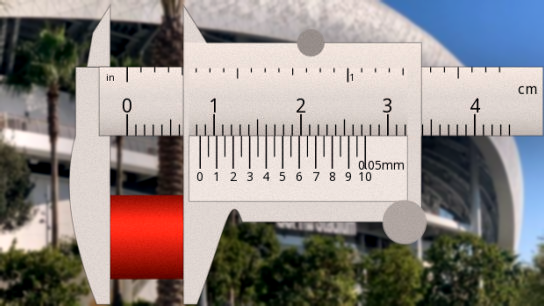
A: 8.4 mm
